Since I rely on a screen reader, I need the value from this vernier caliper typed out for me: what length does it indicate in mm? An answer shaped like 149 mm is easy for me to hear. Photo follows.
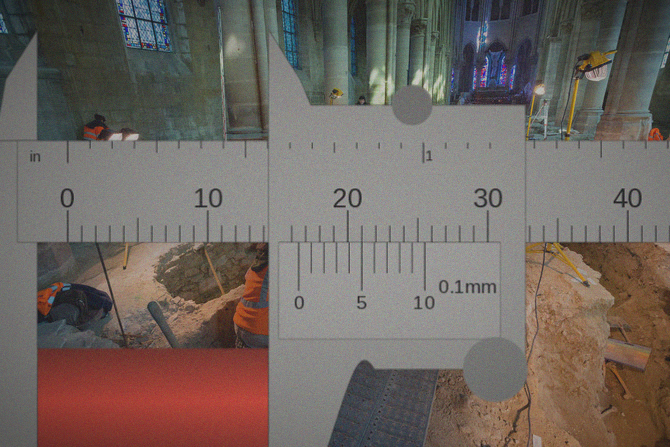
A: 16.5 mm
